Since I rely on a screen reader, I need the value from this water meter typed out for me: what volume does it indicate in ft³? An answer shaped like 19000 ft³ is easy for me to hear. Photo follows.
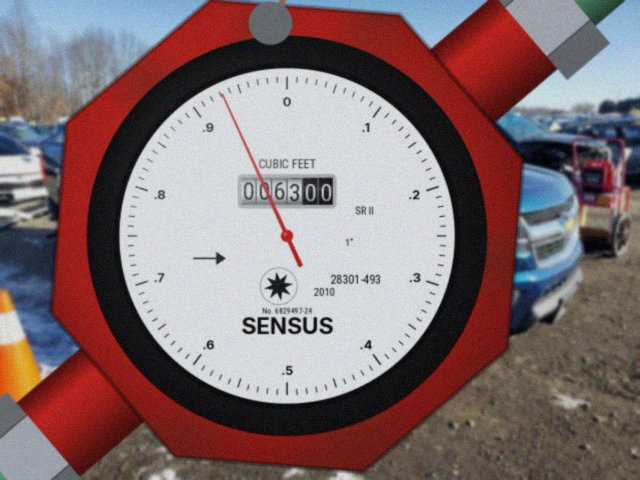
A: 6299.93 ft³
